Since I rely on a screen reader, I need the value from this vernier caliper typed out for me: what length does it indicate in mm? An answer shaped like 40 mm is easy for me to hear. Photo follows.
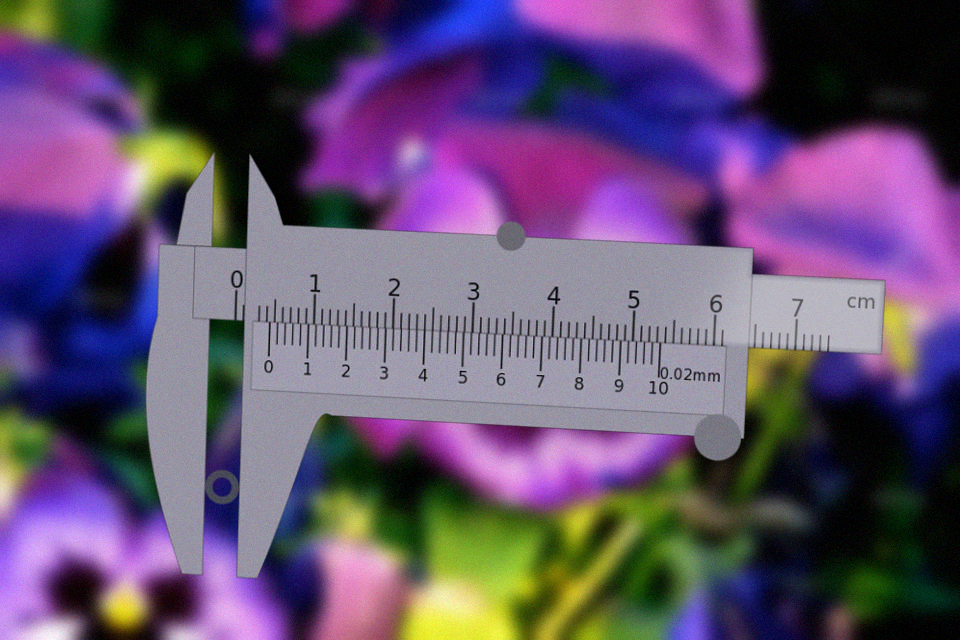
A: 4.4 mm
